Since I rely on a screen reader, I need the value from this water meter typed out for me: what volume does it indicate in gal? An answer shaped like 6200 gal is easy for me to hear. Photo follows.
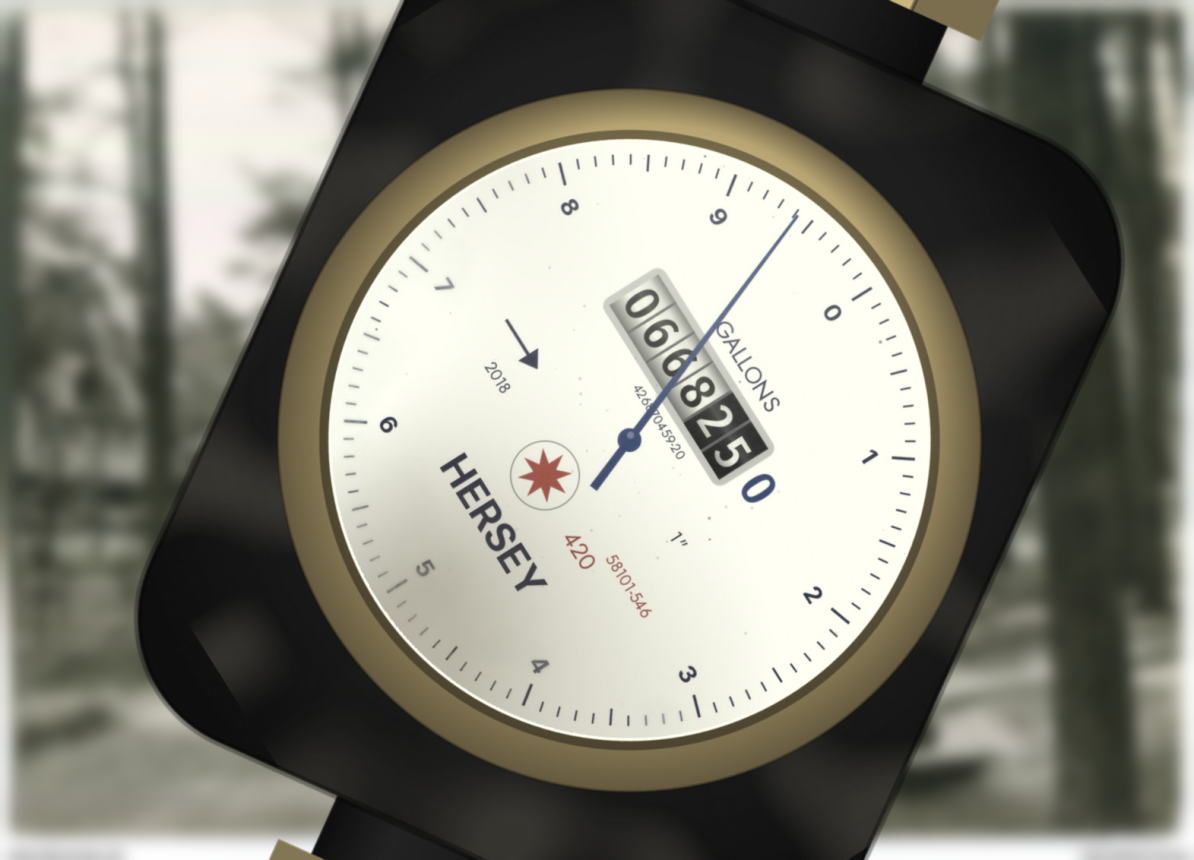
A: 668249.4 gal
